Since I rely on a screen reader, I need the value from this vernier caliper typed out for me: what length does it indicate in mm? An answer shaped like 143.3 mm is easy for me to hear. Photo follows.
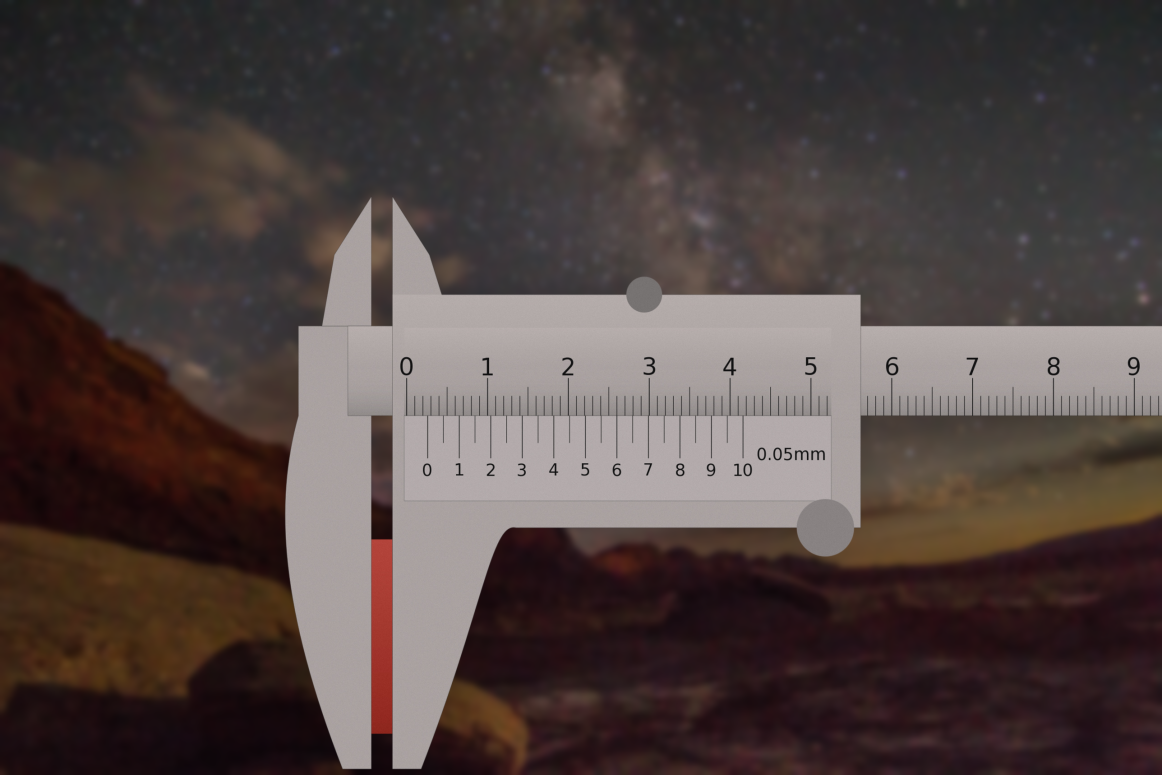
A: 2.6 mm
